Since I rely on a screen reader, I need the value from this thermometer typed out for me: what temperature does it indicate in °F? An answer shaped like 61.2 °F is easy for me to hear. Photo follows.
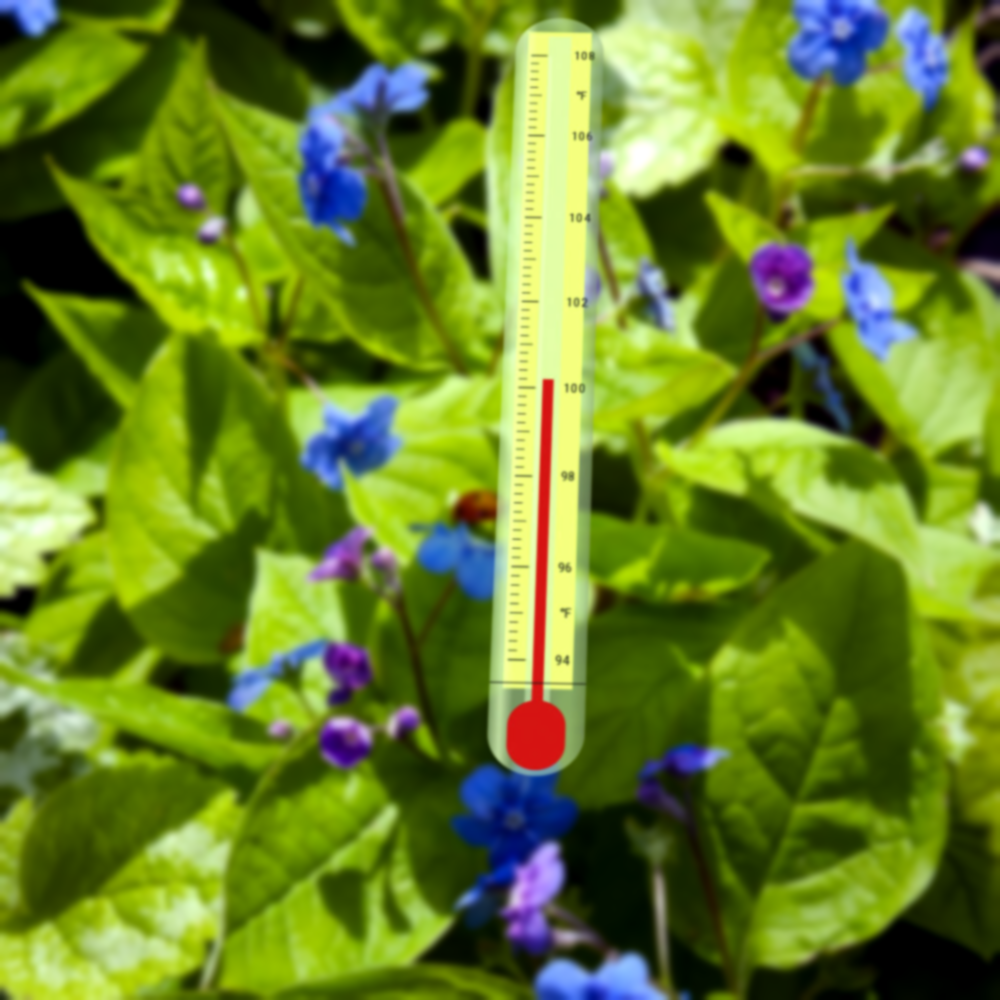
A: 100.2 °F
